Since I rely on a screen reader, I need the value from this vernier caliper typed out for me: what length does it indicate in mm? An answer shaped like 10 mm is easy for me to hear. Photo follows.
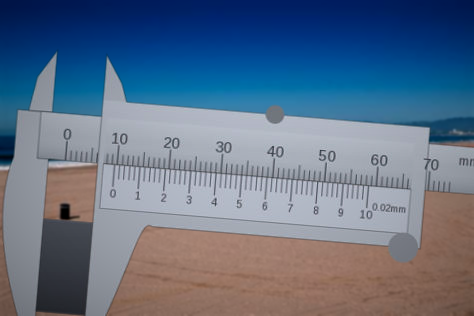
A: 9.5 mm
